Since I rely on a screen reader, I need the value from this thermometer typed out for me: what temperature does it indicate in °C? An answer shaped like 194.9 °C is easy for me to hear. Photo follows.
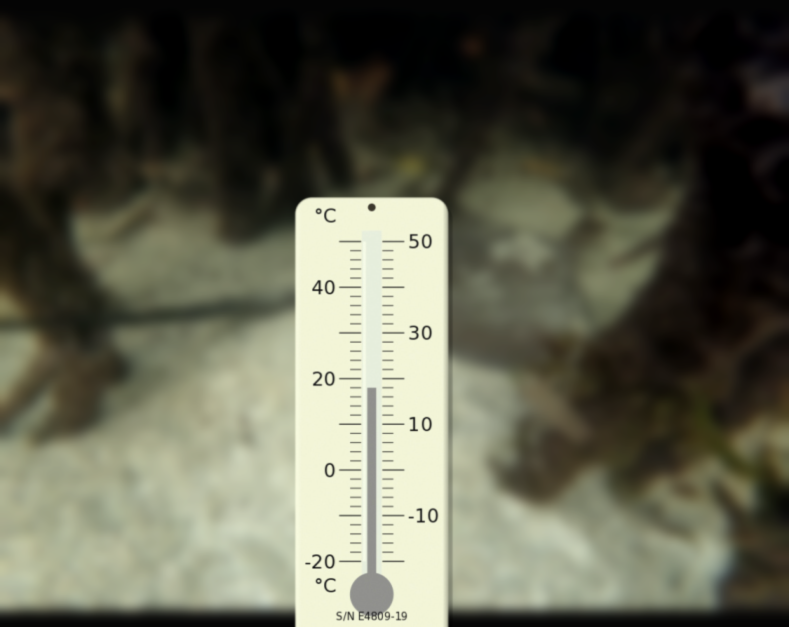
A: 18 °C
